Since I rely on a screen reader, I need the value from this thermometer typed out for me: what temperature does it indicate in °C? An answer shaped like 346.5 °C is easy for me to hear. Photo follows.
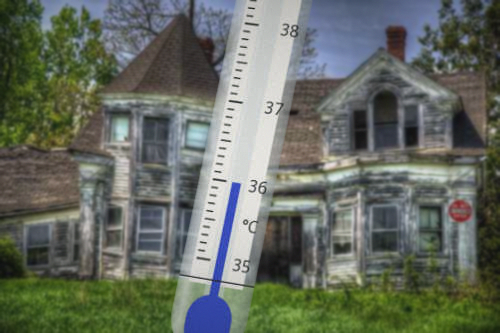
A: 36 °C
